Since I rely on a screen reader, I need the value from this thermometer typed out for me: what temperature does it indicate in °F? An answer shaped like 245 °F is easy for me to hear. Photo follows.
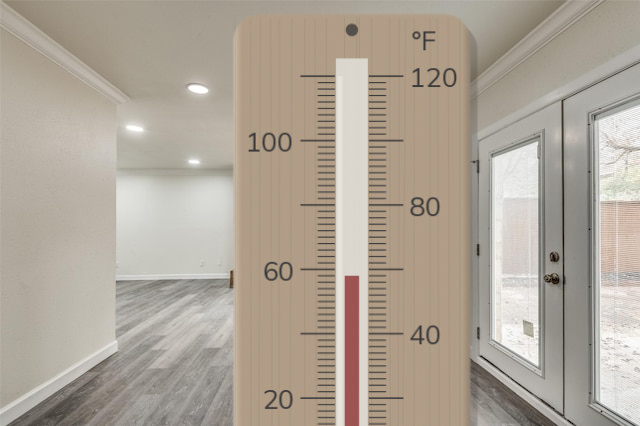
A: 58 °F
